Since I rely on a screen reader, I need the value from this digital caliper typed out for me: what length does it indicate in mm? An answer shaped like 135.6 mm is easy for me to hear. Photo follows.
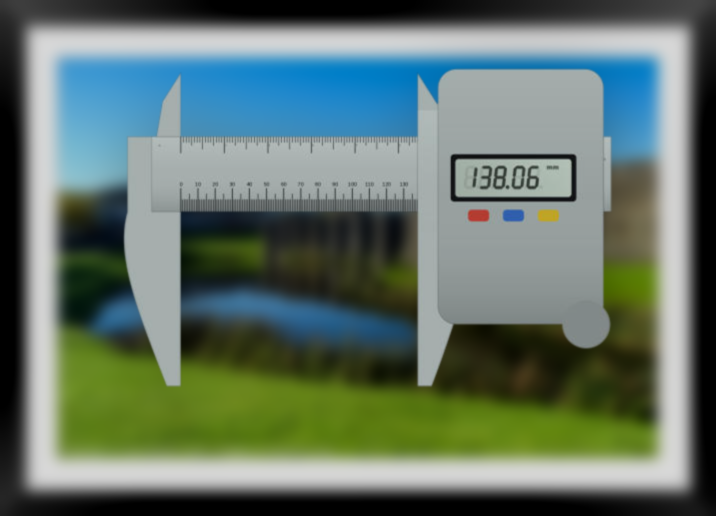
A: 138.06 mm
